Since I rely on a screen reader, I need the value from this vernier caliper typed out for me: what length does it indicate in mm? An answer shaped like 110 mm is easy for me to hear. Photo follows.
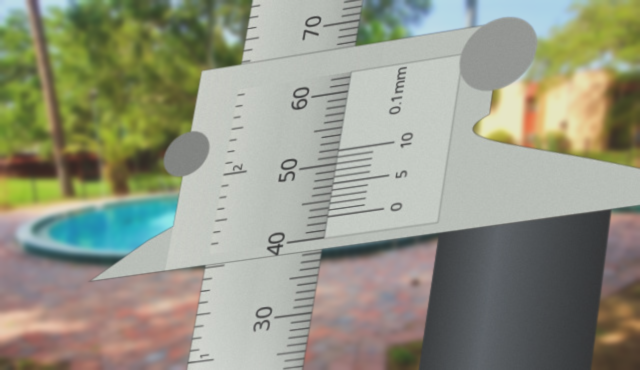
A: 42.8 mm
